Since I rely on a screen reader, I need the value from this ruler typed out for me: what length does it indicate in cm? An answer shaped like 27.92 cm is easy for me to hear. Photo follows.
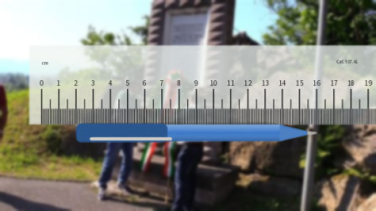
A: 14 cm
